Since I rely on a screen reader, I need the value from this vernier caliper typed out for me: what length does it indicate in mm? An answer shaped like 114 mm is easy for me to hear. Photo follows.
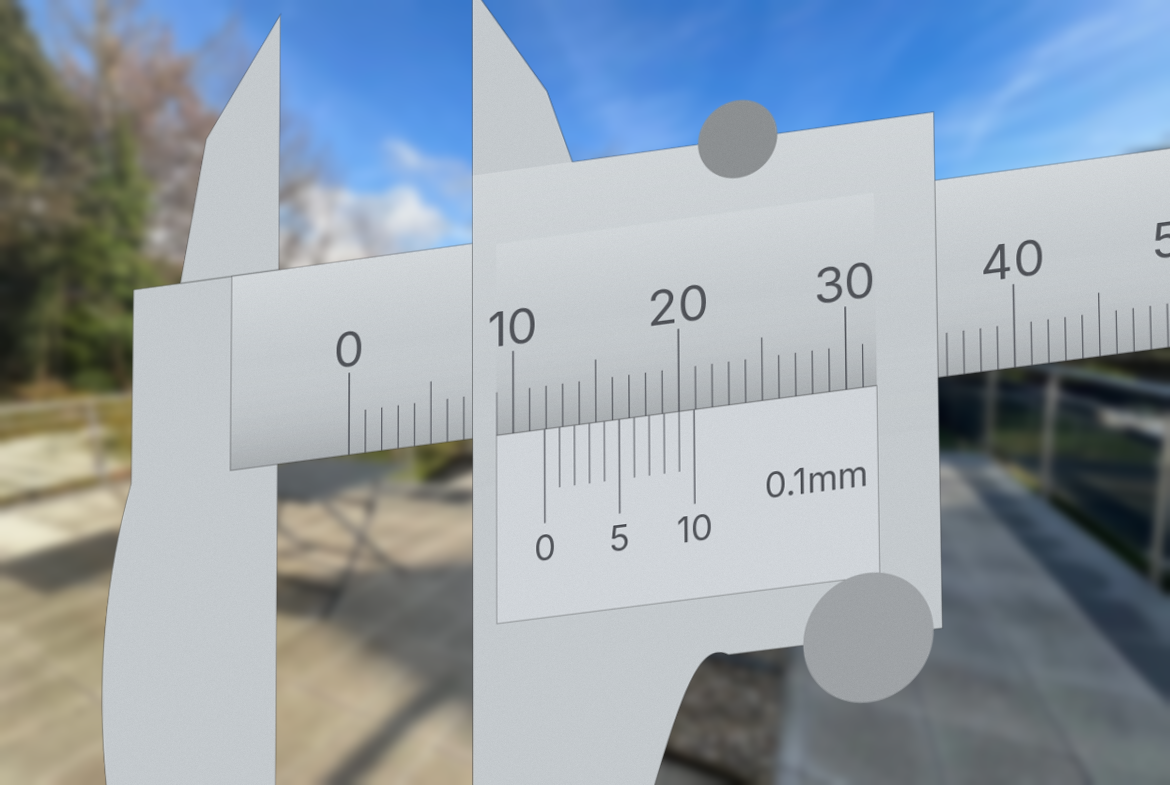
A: 11.9 mm
